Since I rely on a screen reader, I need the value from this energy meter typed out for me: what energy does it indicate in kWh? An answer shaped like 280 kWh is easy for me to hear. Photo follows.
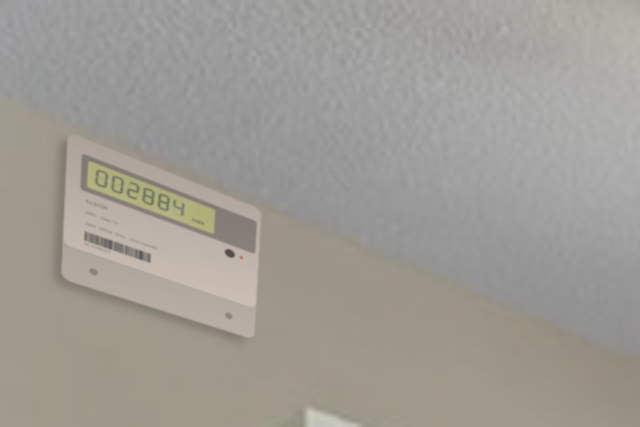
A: 2884 kWh
